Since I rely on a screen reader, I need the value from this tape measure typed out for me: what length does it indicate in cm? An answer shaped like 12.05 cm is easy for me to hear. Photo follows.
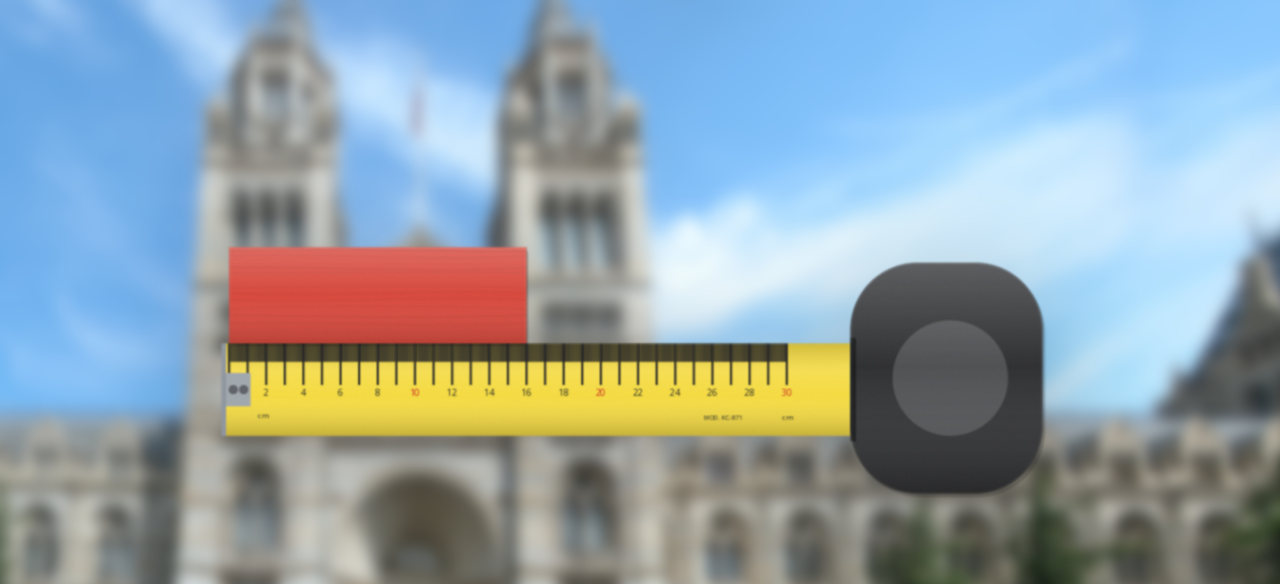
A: 16 cm
